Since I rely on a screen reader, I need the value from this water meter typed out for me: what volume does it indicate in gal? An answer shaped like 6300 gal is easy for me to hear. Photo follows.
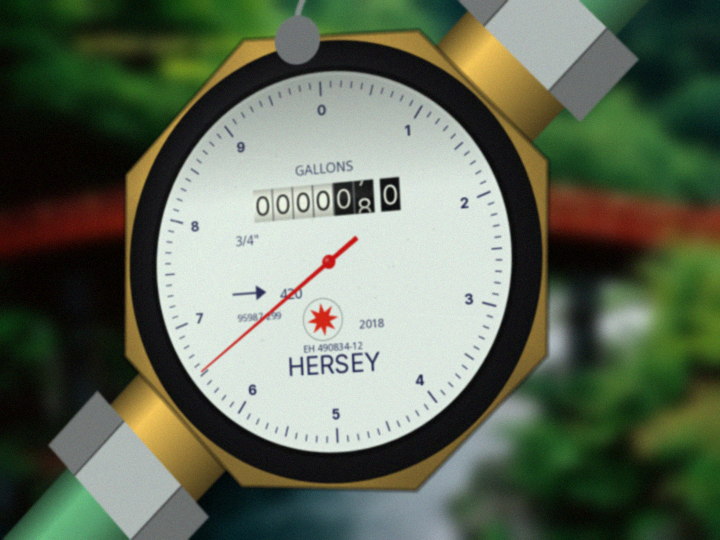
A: 76.5 gal
